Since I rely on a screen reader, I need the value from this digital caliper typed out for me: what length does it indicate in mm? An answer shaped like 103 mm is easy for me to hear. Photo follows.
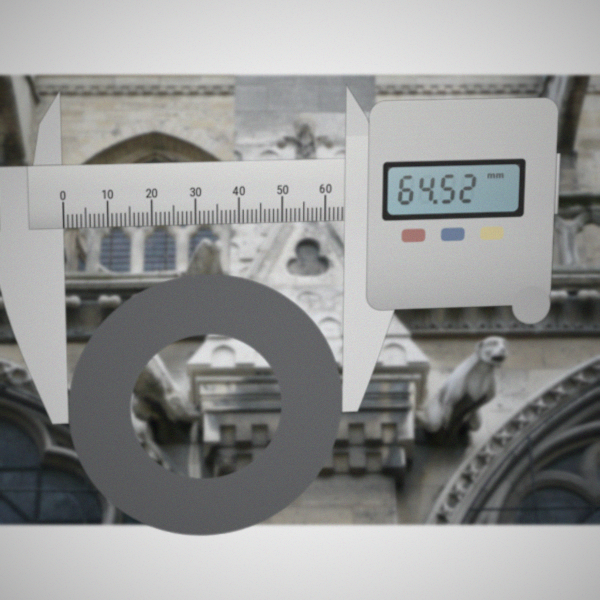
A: 64.52 mm
